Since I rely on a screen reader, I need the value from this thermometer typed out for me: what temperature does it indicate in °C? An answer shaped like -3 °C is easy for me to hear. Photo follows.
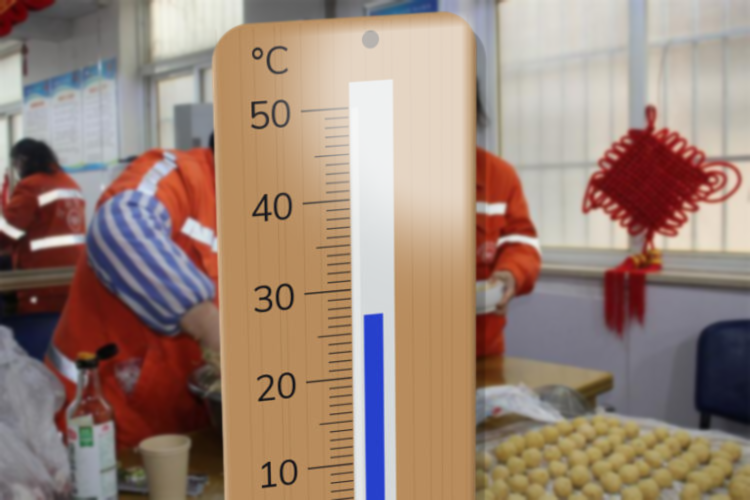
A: 27 °C
